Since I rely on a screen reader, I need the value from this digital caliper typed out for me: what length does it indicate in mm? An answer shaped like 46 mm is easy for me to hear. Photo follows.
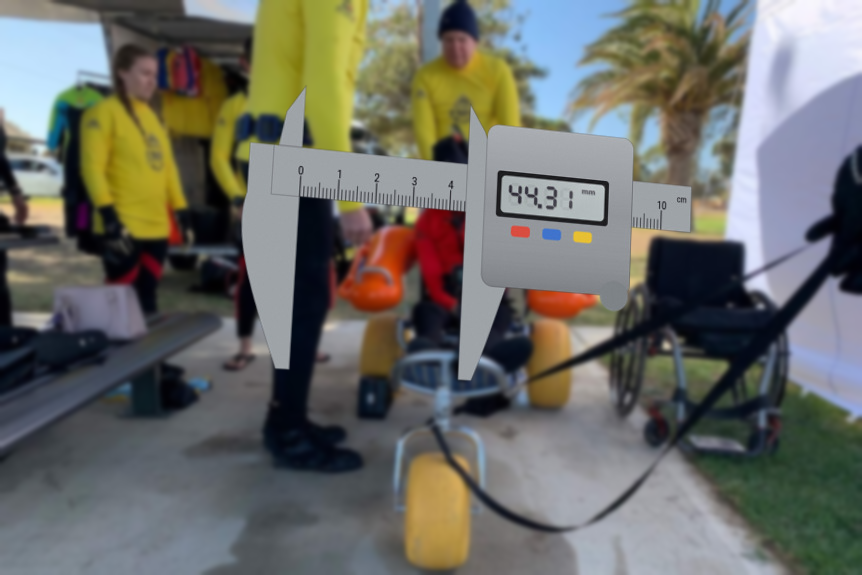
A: 44.31 mm
